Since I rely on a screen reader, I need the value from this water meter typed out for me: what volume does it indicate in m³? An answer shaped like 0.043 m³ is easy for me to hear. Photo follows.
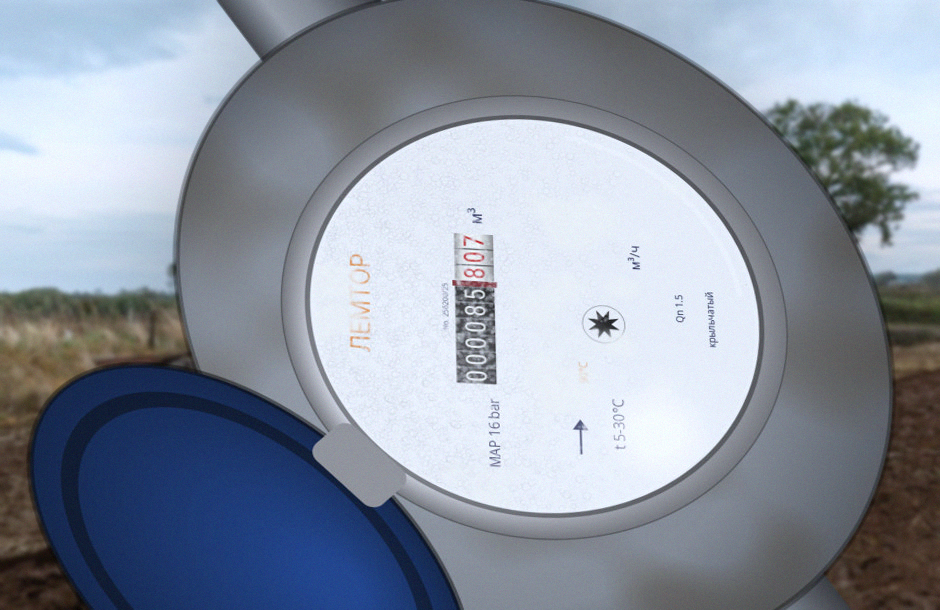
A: 85.807 m³
